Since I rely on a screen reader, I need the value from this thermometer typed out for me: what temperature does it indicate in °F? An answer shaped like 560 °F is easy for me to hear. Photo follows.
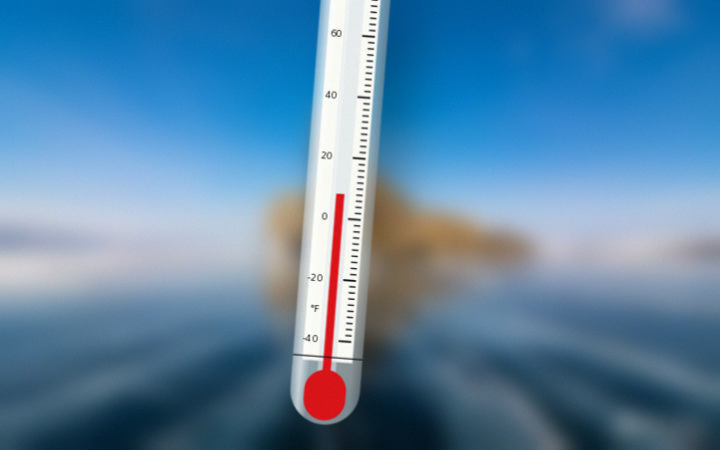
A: 8 °F
